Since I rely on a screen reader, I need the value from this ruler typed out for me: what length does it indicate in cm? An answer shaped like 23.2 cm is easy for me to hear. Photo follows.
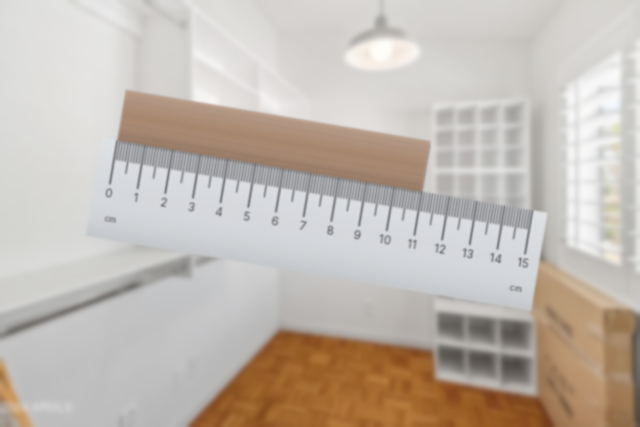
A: 11 cm
